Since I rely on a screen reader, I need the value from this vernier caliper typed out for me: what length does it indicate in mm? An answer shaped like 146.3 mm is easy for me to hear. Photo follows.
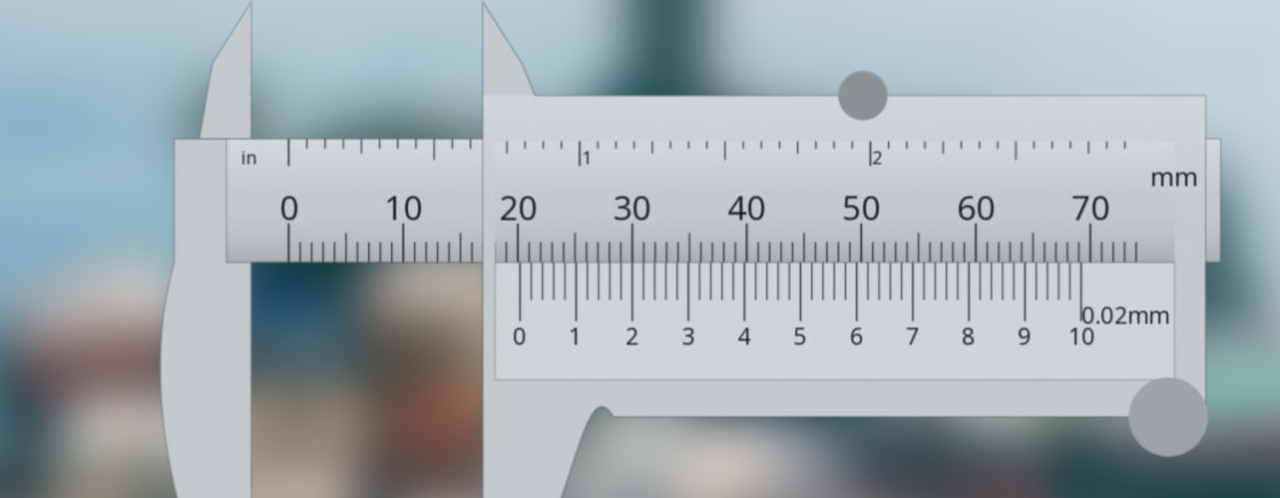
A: 20.2 mm
